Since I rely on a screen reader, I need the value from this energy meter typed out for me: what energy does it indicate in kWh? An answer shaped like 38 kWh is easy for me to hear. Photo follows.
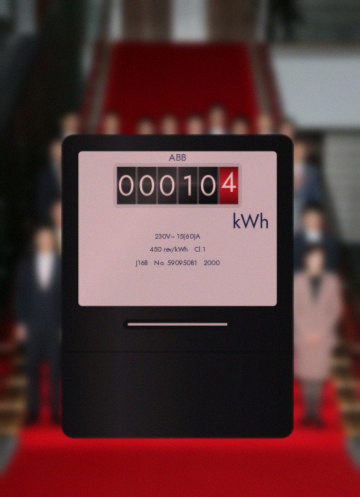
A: 10.4 kWh
